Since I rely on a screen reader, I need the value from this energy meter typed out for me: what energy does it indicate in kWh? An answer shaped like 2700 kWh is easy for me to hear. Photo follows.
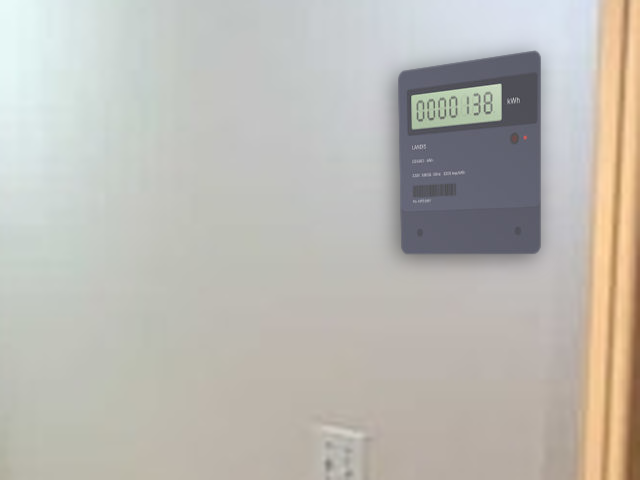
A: 138 kWh
